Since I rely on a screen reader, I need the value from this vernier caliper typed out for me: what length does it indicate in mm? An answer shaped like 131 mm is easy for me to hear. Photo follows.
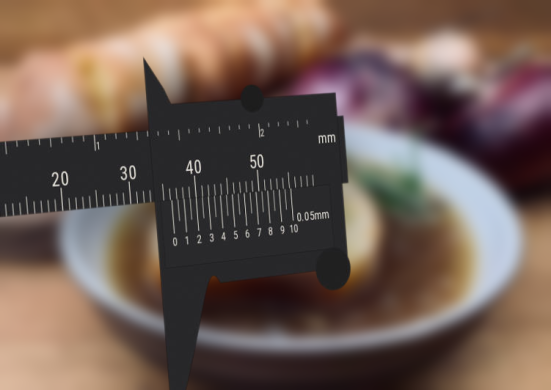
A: 36.2 mm
